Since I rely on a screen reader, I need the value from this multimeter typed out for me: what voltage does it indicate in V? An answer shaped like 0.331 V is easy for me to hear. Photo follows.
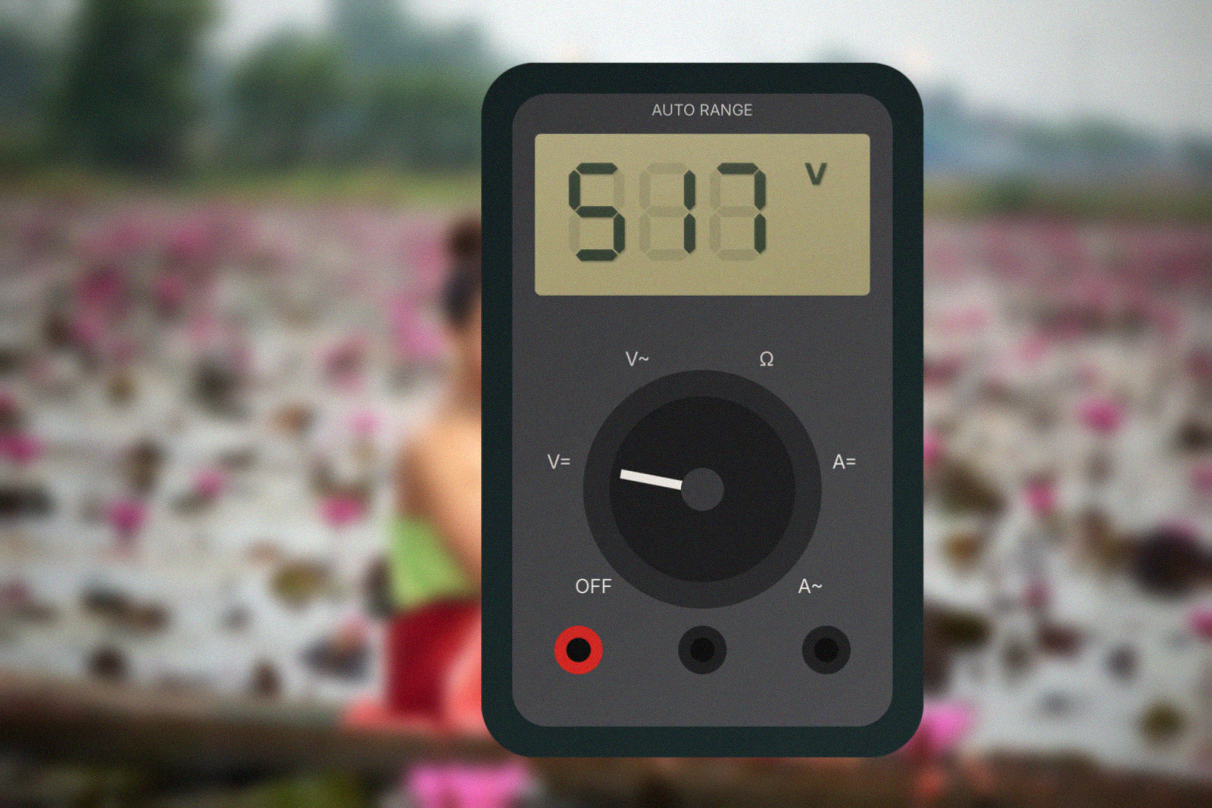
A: 517 V
